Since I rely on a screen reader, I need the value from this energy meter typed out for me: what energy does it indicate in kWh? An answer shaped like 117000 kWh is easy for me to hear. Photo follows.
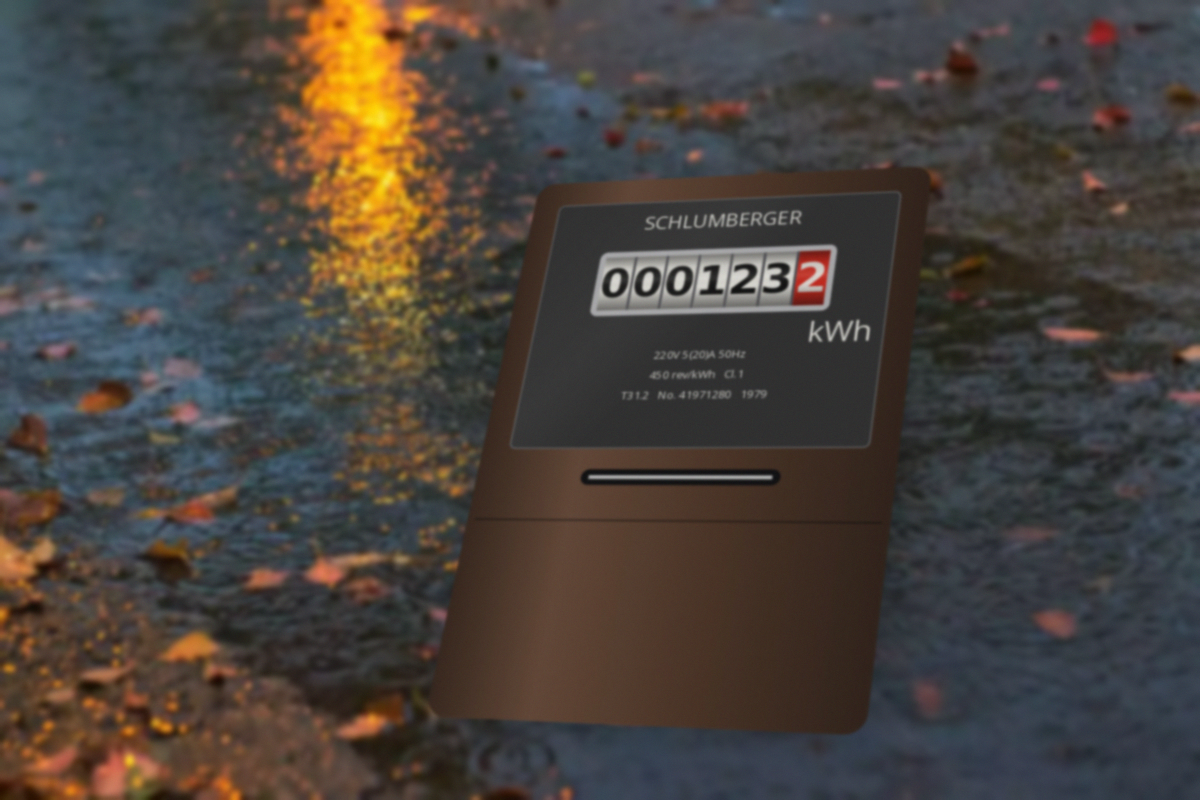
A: 123.2 kWh
